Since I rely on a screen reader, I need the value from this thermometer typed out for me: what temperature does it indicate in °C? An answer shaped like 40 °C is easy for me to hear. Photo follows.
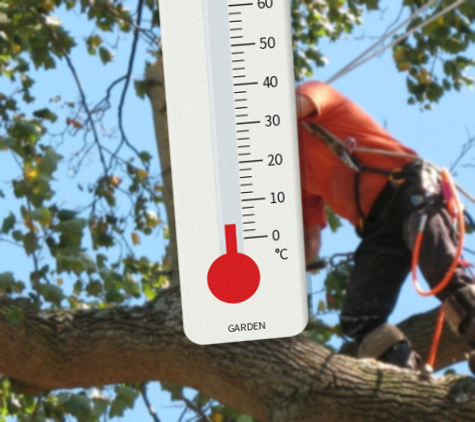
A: 4 °C
